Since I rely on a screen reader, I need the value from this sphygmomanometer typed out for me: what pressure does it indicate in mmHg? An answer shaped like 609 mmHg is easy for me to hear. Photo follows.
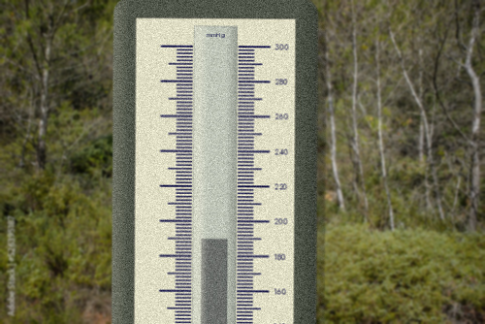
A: 190 mmHg
